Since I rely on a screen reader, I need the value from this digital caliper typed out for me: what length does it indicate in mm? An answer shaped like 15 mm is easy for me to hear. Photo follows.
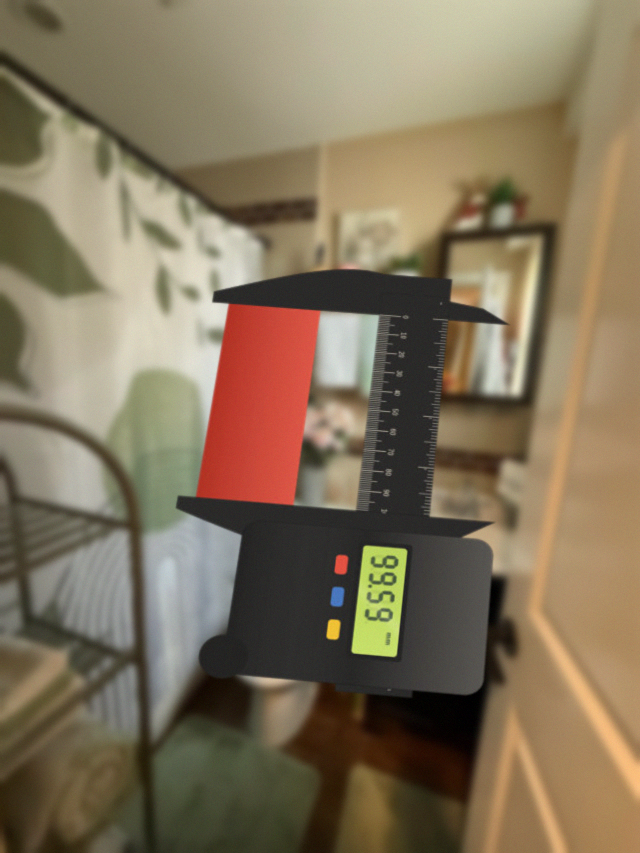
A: 99.59 mm
